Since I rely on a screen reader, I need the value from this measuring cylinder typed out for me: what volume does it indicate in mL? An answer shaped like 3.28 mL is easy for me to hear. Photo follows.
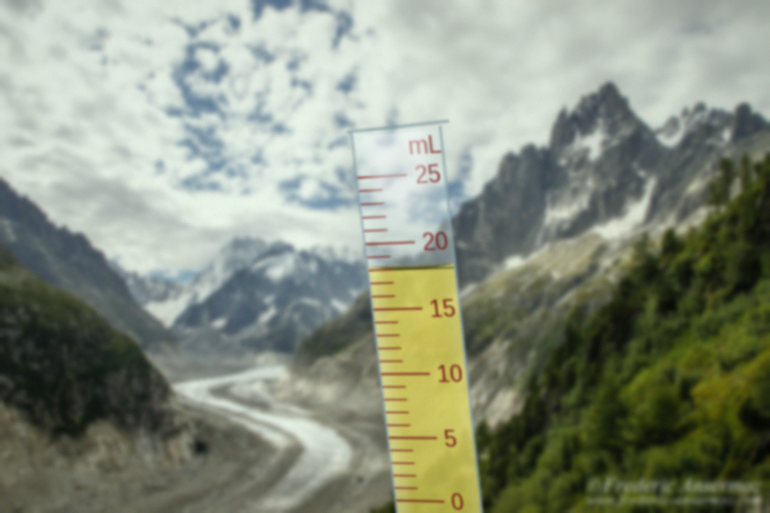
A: 18 mL
